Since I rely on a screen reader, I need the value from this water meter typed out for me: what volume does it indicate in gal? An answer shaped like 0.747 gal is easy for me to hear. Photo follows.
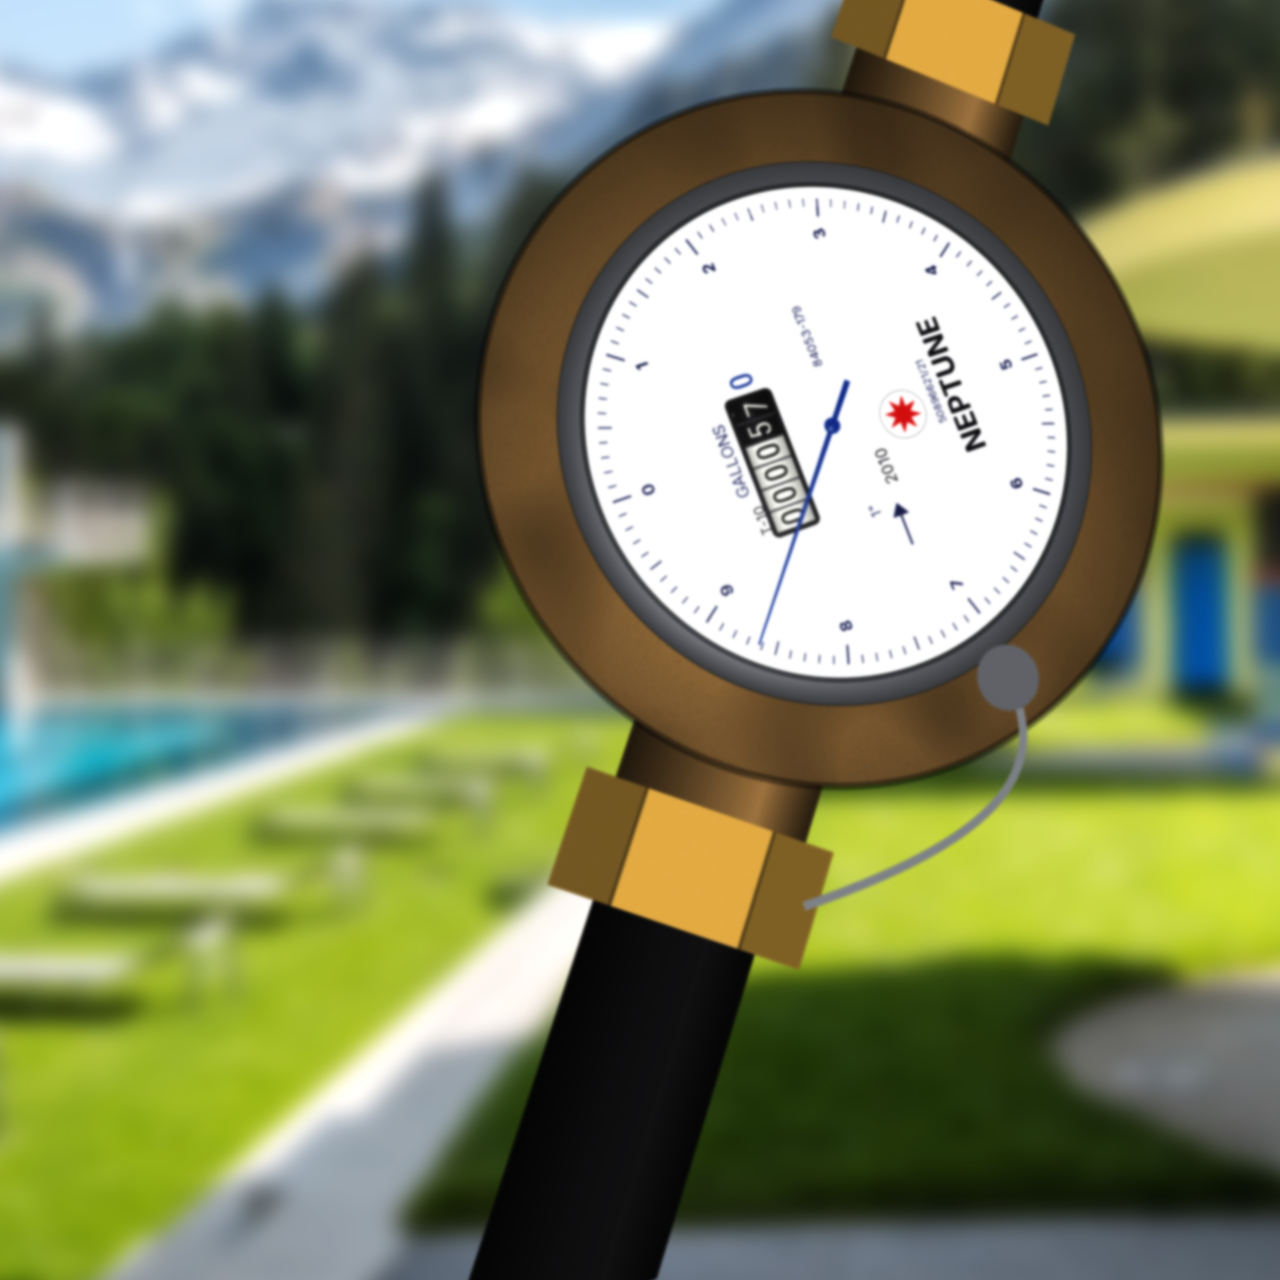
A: 568.6 gal
